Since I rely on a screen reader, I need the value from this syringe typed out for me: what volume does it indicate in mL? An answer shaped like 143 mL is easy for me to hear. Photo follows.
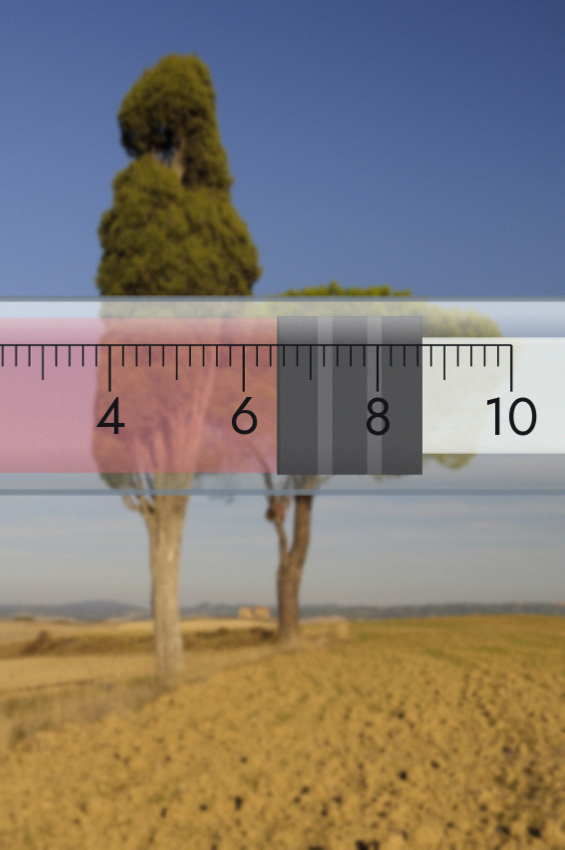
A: 6.5 mL
